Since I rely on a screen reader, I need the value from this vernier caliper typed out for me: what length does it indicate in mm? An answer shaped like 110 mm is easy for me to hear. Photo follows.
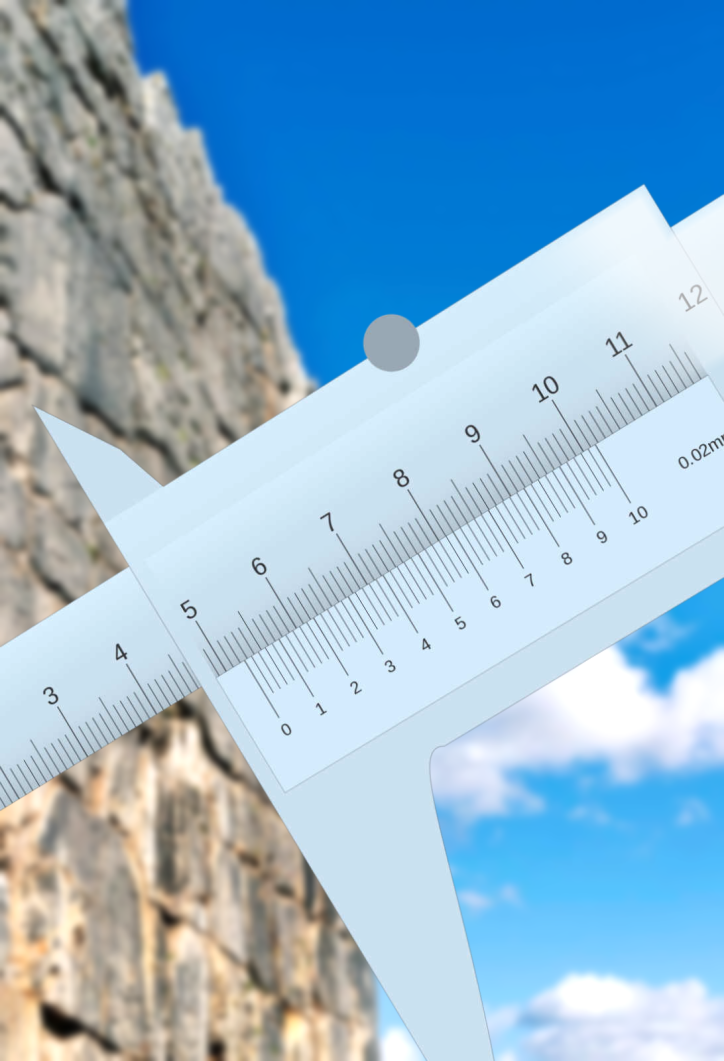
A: 52.6 mm
